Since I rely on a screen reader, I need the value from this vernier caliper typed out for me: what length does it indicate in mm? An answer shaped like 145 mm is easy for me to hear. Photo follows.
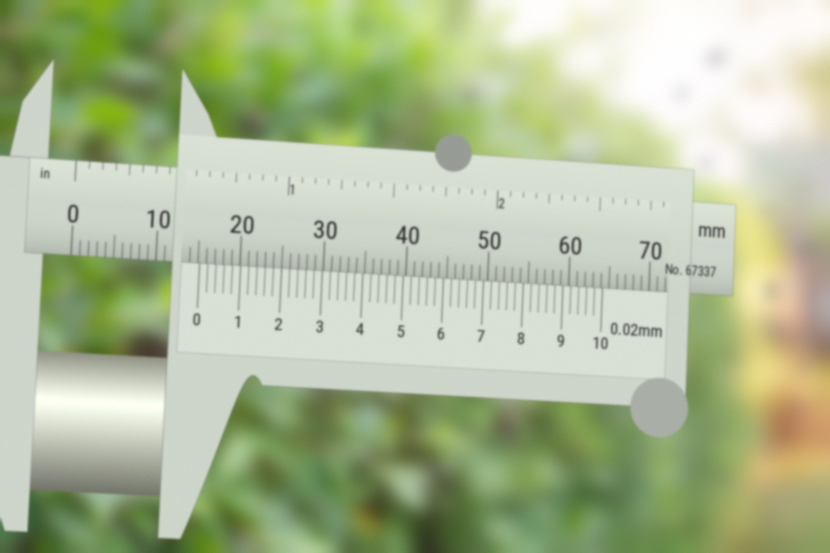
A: 15.2 mm
